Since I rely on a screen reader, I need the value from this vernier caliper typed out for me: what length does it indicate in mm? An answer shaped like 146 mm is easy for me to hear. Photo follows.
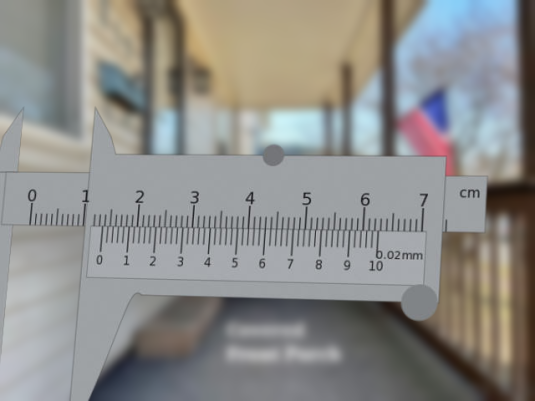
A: 13.6 mm
